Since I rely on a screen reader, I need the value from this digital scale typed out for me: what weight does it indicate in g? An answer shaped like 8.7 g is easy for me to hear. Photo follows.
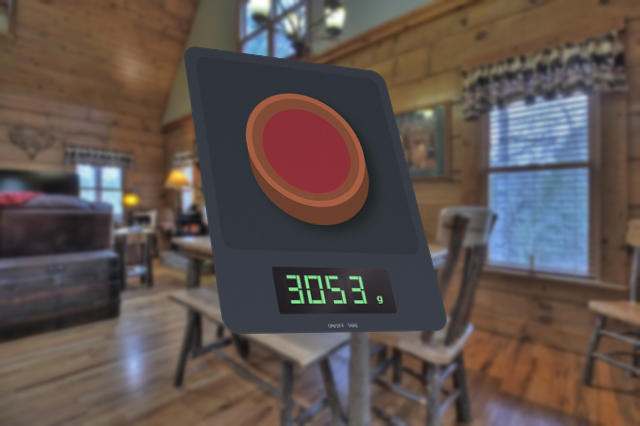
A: 3053 g
